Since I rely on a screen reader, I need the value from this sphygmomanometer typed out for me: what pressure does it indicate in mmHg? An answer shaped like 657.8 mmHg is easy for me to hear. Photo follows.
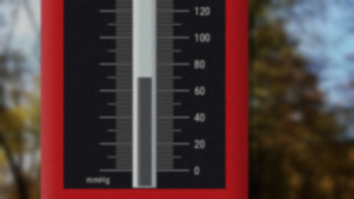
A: 70 mmHg
